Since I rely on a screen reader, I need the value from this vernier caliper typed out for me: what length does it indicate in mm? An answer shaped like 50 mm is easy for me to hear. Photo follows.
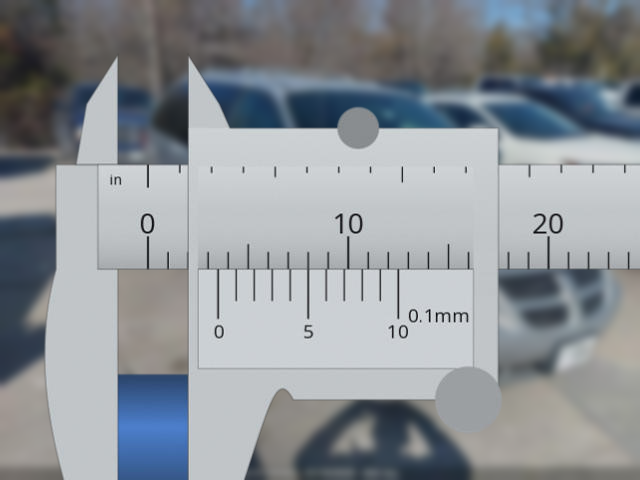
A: 3.5 mm
